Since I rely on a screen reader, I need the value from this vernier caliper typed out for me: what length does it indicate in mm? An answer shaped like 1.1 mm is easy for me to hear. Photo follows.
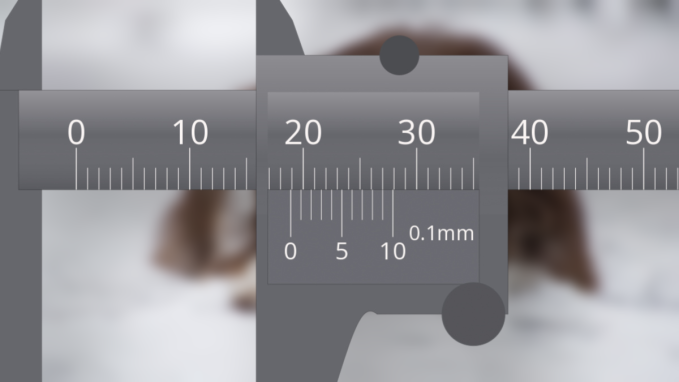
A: 18.9 mm
